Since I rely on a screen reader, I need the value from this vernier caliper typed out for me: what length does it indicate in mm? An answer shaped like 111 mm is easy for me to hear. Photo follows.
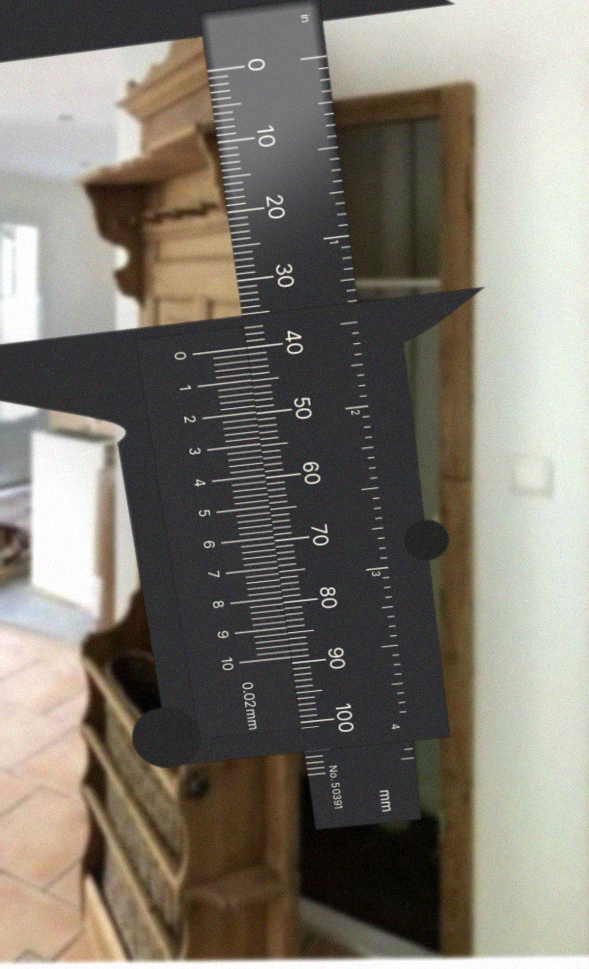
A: 40.0 mm
